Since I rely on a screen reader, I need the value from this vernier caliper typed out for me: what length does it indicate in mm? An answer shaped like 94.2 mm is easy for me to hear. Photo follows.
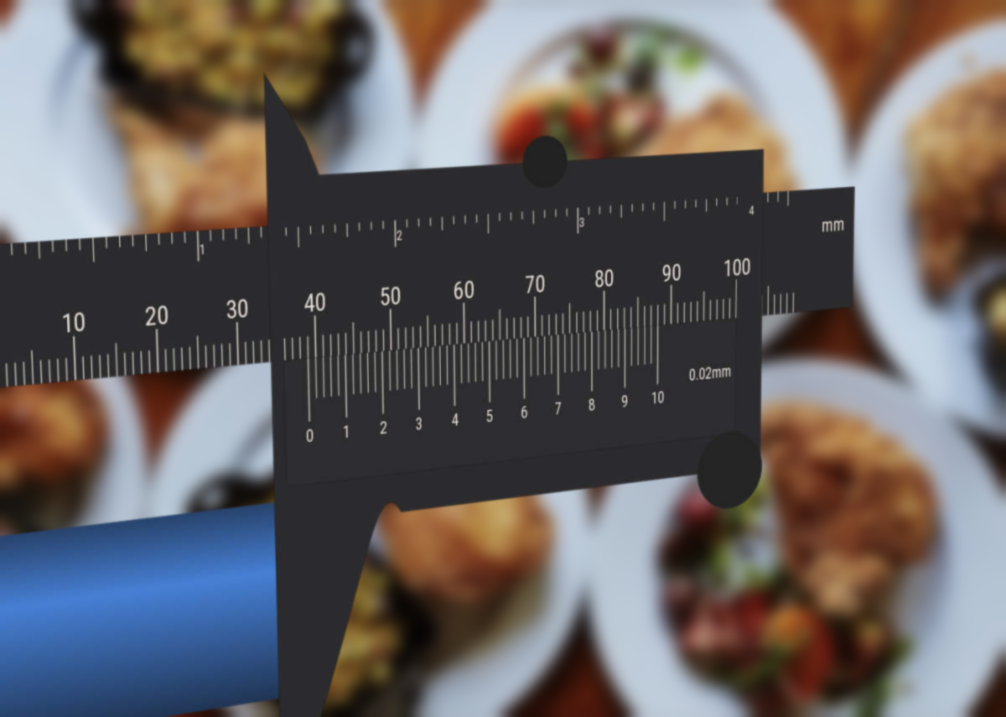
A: 39.0 mm
